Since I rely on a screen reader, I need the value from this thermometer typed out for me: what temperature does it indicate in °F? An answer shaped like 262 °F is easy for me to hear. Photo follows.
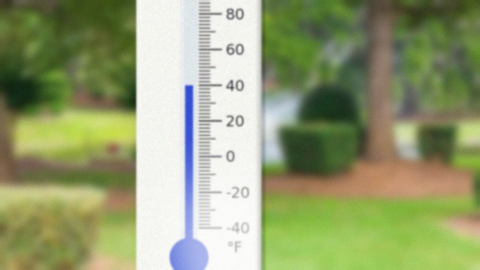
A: 40 °F
